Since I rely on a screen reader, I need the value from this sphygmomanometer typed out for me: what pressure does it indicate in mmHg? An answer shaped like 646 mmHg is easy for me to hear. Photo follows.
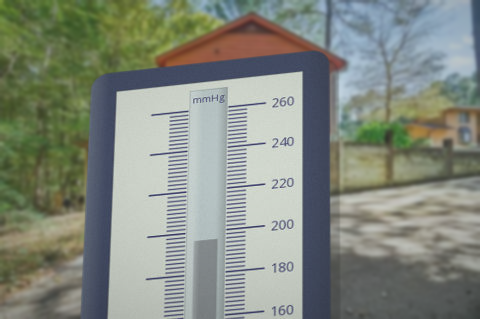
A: 196 mmHg
